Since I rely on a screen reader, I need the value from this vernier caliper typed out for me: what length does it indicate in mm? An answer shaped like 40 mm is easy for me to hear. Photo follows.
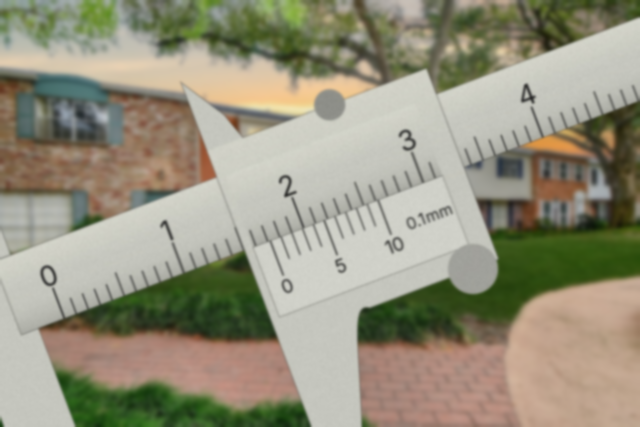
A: 17.2 mm
